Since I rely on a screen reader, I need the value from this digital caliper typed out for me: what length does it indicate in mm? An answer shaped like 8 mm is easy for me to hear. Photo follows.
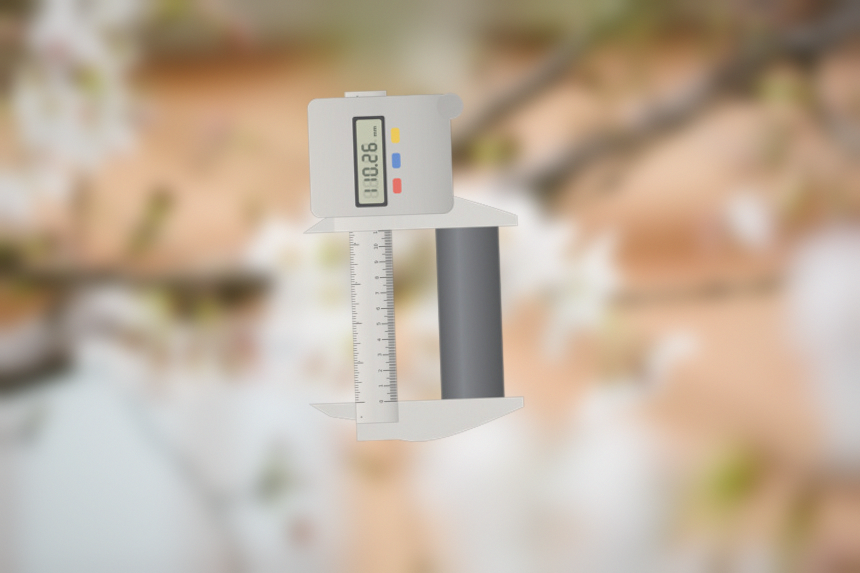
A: 110.26 mm
